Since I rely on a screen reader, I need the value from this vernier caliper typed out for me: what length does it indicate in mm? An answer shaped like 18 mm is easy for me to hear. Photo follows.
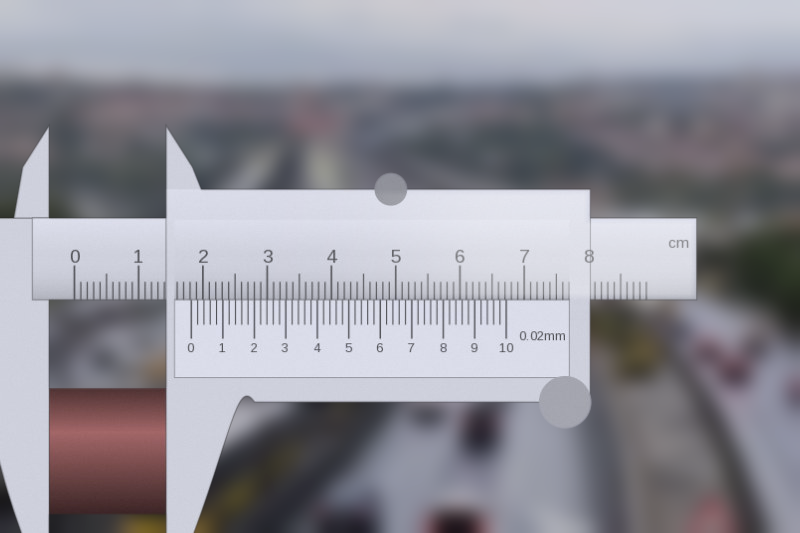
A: 18.2 mm
